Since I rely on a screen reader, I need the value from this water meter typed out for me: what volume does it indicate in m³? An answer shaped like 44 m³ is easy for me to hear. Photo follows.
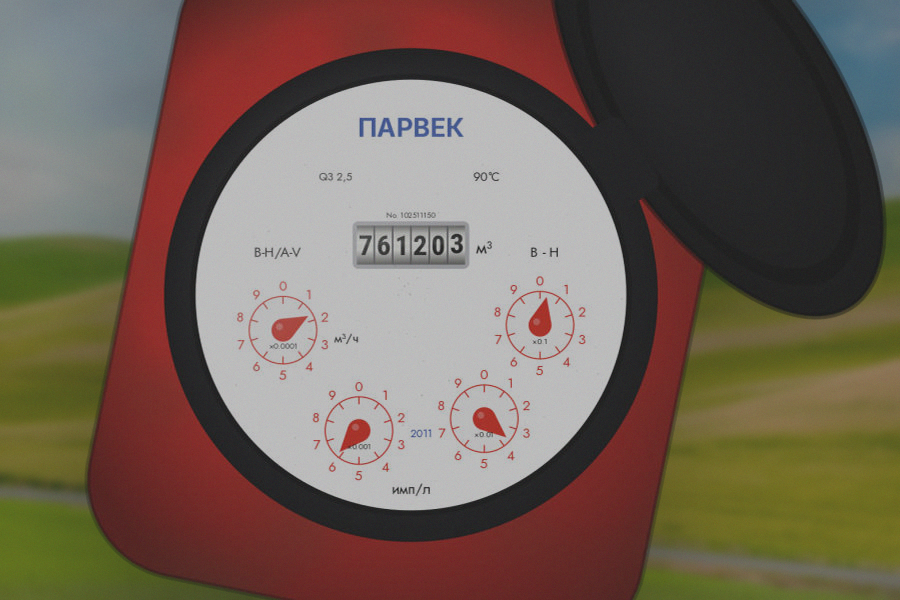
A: 761203.0361 m³
